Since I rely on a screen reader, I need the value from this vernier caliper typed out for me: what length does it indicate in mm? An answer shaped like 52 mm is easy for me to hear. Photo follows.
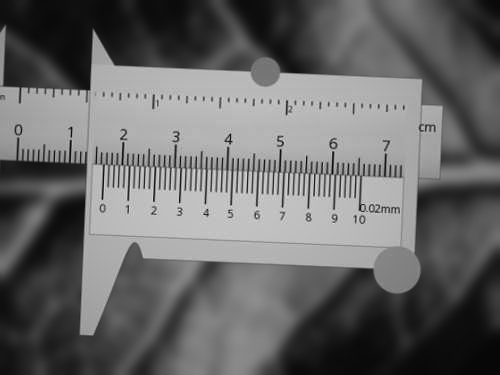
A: 16.5 mm
